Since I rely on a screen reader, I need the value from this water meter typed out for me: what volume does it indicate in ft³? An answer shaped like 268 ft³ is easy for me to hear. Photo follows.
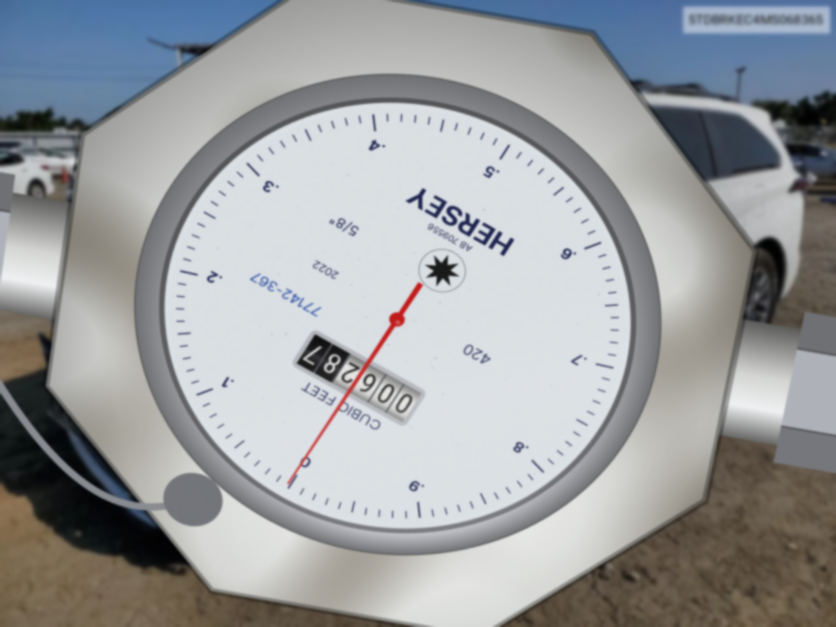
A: 6287.00 ft³
